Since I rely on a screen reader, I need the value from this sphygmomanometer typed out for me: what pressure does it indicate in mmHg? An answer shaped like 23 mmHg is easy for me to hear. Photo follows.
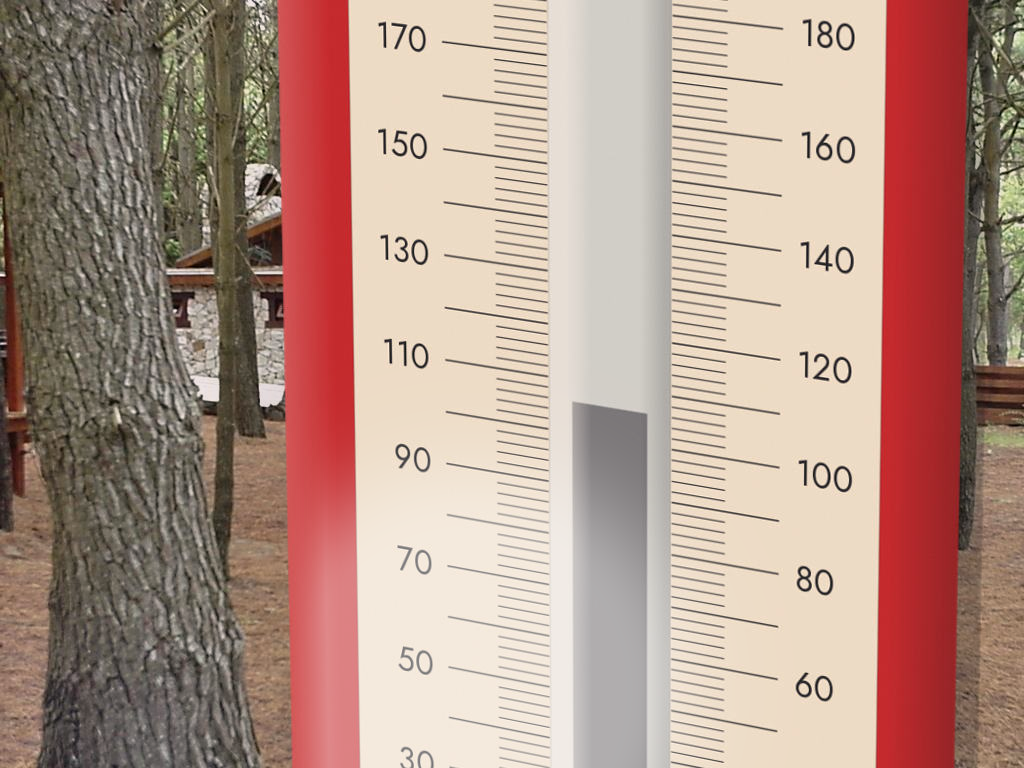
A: 106 mmHg
